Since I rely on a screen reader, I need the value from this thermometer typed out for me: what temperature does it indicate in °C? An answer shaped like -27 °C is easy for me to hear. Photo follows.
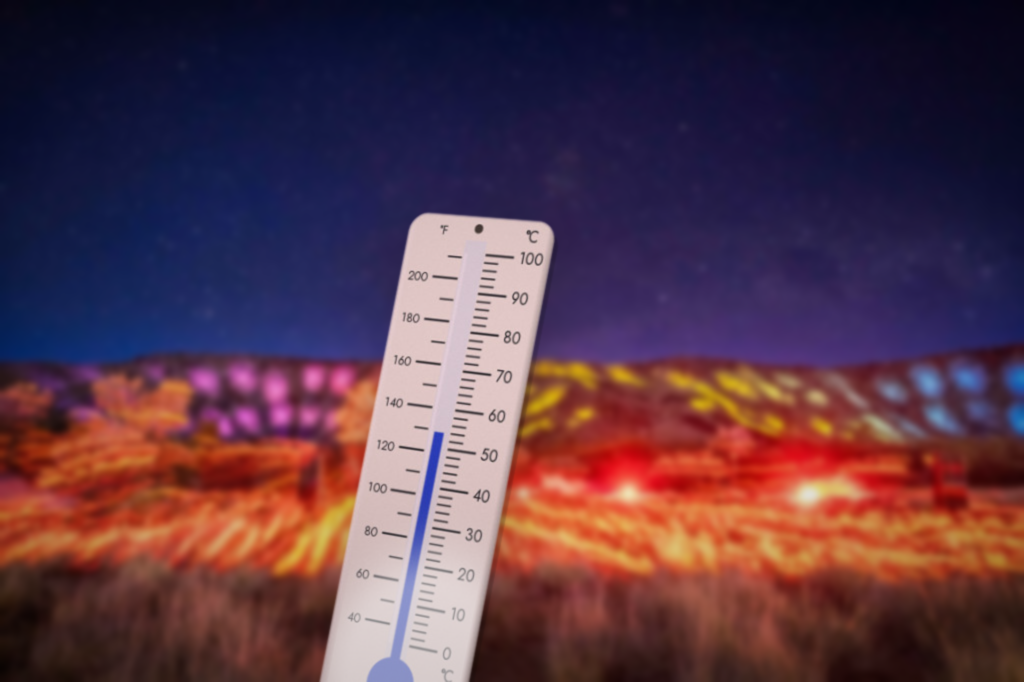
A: 54 °C
